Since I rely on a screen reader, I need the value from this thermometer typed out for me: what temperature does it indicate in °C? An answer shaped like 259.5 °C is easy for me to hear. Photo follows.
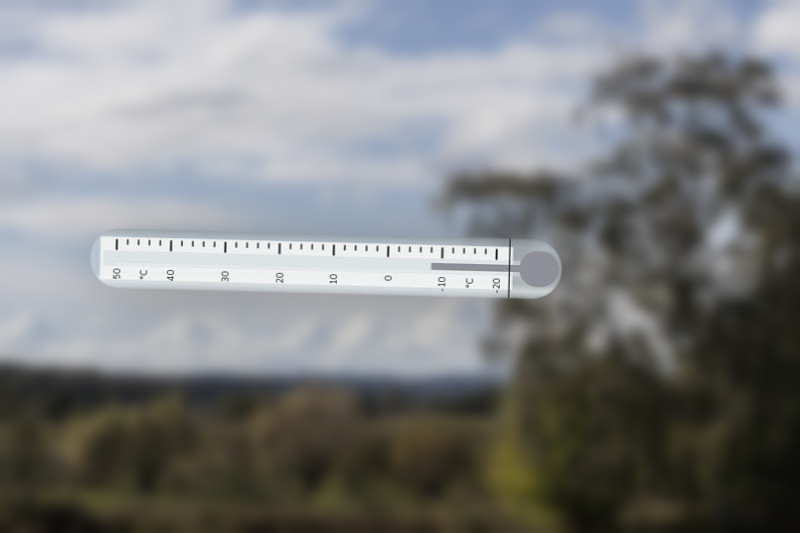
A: -8 °C
